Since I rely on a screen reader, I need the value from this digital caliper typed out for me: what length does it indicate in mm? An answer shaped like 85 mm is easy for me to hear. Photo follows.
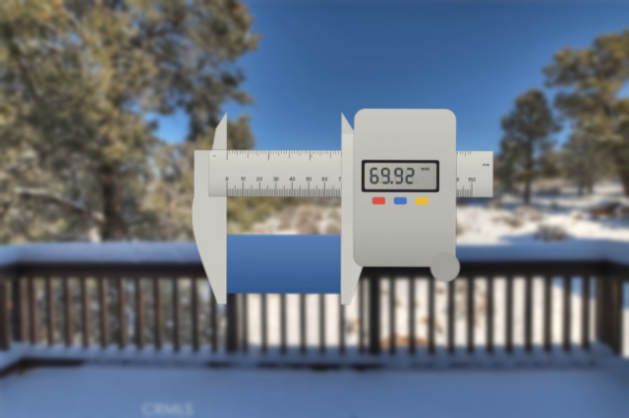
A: 69.92 mm
